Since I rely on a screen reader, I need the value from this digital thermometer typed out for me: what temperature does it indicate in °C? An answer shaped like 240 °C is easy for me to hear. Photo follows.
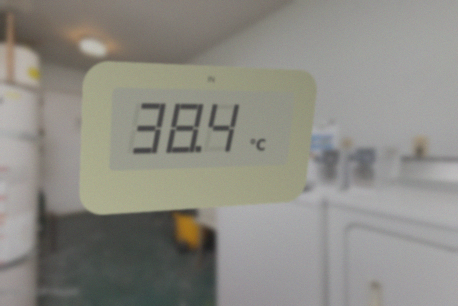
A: 38.4 °C
